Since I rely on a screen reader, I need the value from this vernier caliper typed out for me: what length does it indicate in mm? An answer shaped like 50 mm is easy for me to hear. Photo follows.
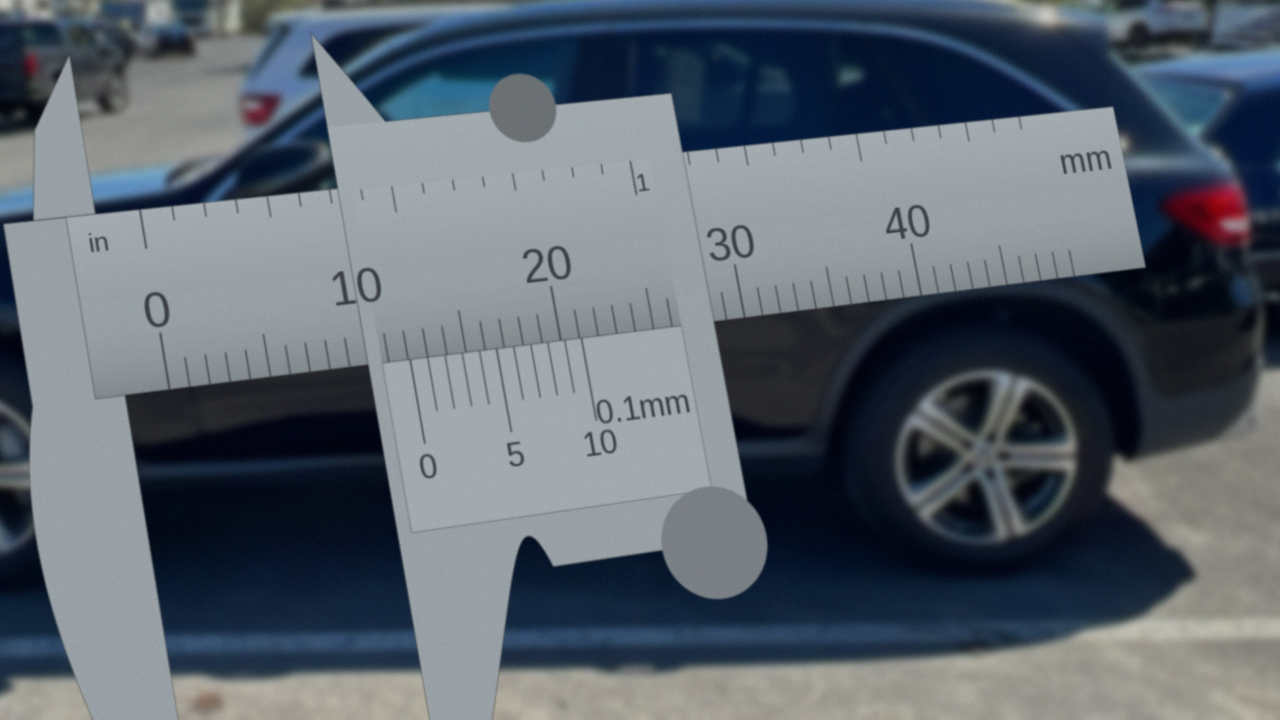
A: 12.1 mm
